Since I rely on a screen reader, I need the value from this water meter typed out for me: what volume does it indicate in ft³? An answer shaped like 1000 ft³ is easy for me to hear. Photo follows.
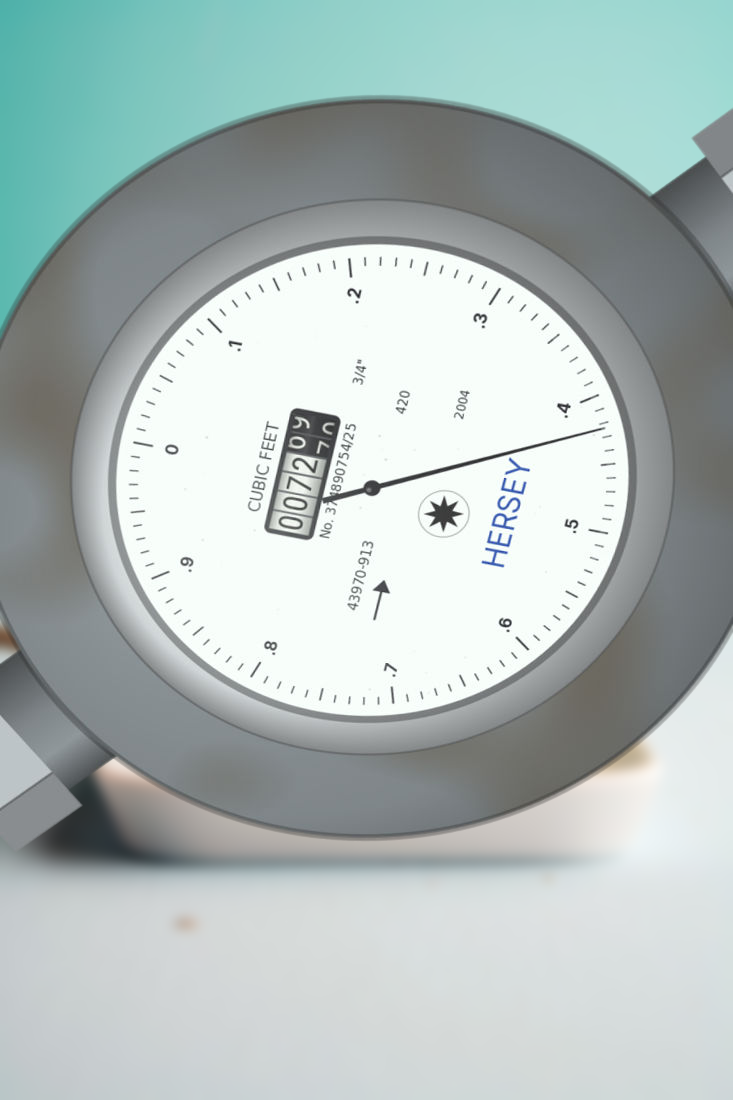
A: 7269.42 ft³
